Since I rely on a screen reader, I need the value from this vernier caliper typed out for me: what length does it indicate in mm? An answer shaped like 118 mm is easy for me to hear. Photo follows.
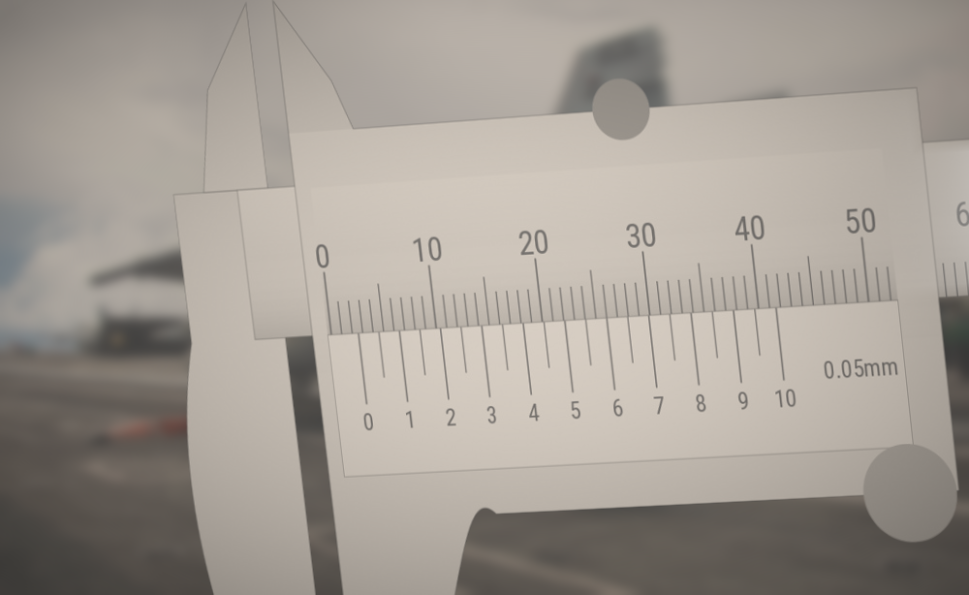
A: 2.6 mm
